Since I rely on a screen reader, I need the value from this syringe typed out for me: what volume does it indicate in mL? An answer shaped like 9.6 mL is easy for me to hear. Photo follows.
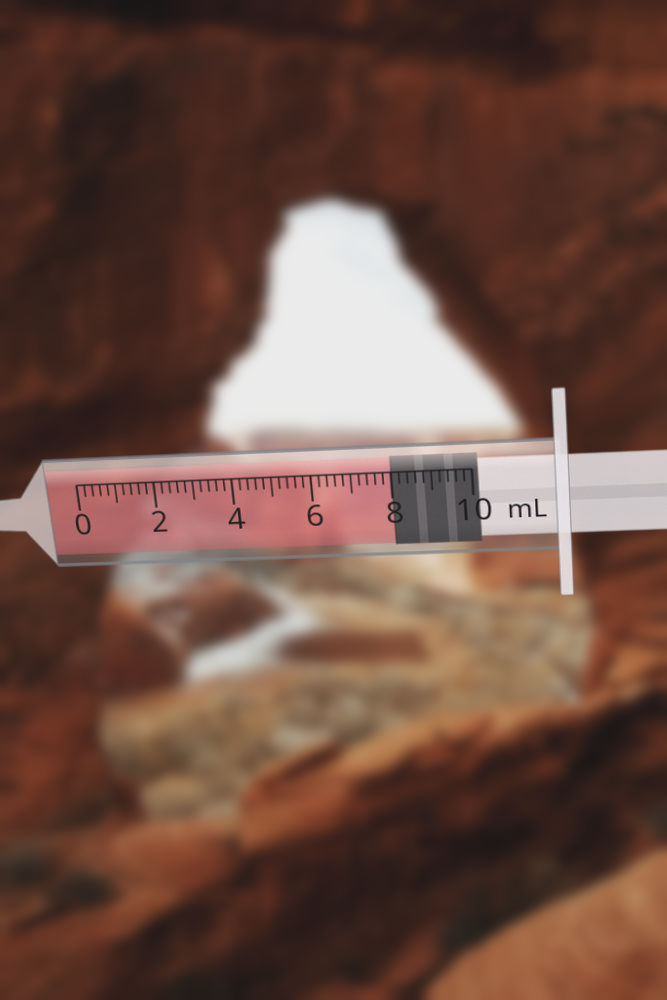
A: 8 mL
